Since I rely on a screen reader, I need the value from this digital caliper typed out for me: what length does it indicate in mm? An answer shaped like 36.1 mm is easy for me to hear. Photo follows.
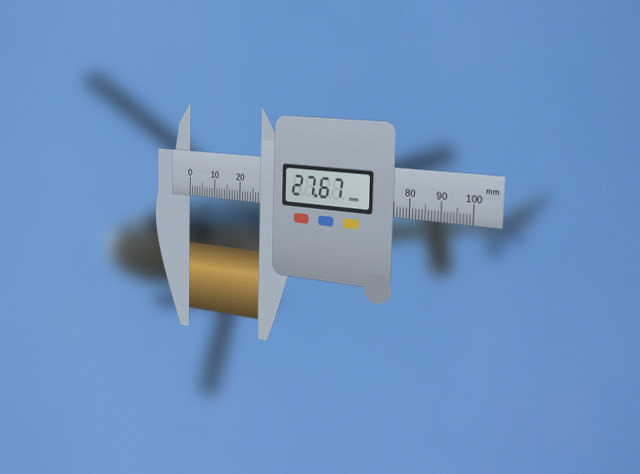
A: 27.67 mm
